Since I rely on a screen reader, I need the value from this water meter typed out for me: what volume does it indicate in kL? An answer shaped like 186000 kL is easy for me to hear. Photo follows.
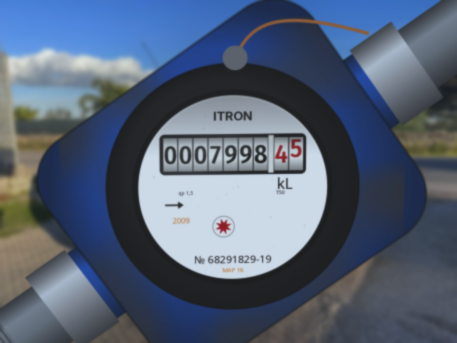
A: 7998.45 kL
